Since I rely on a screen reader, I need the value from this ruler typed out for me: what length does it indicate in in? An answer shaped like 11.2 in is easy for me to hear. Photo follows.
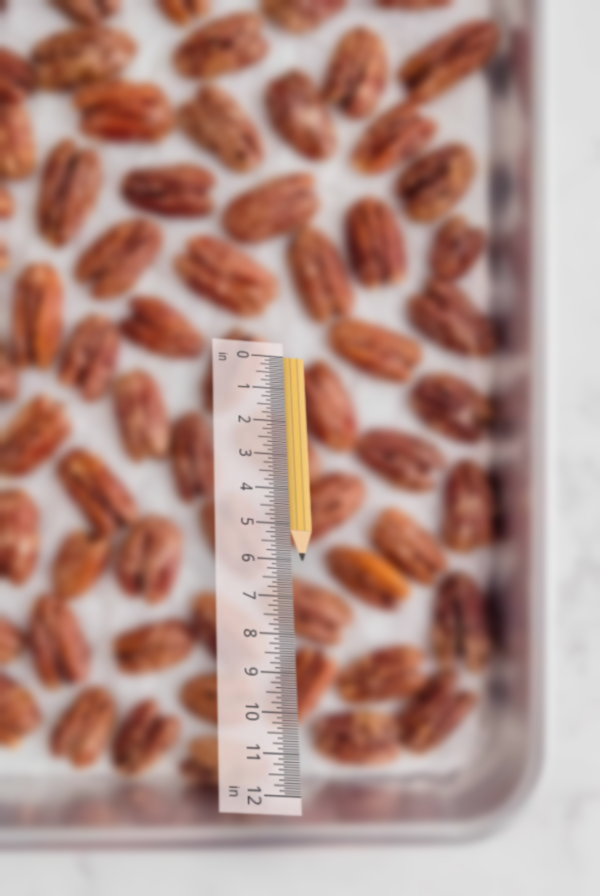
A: 6 in
